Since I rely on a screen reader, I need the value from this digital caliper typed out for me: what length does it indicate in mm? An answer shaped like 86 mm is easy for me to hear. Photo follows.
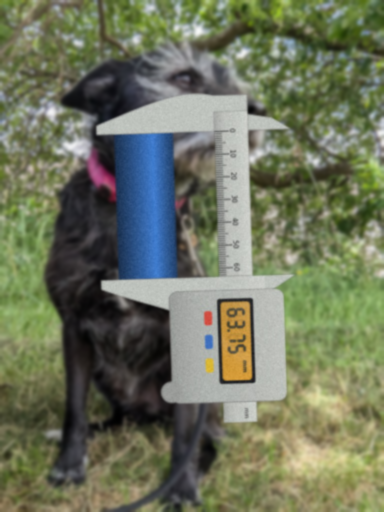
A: 63.75 mm
